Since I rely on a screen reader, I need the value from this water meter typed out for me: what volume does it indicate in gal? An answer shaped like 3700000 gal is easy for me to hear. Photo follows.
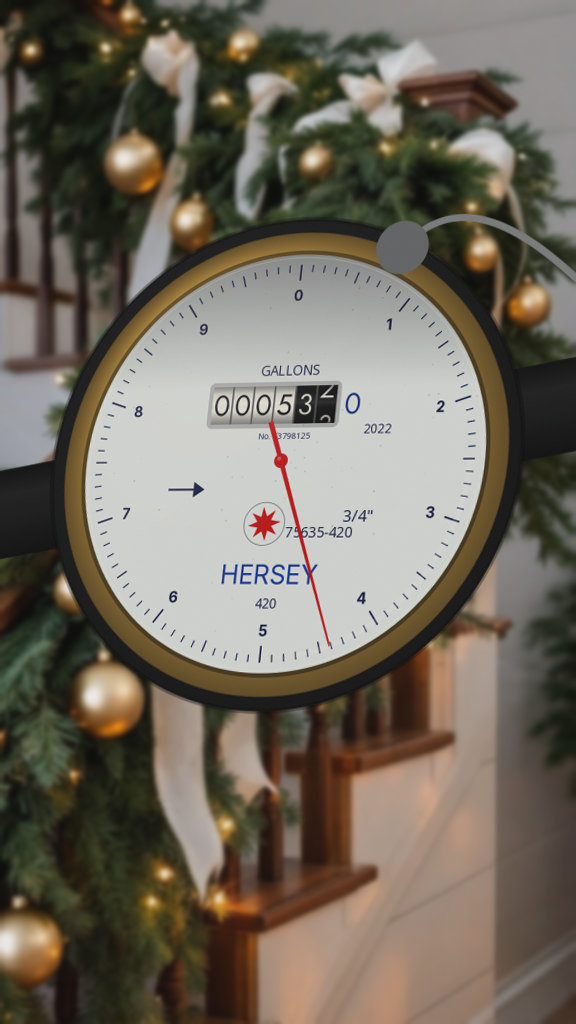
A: 5324.4 gal
